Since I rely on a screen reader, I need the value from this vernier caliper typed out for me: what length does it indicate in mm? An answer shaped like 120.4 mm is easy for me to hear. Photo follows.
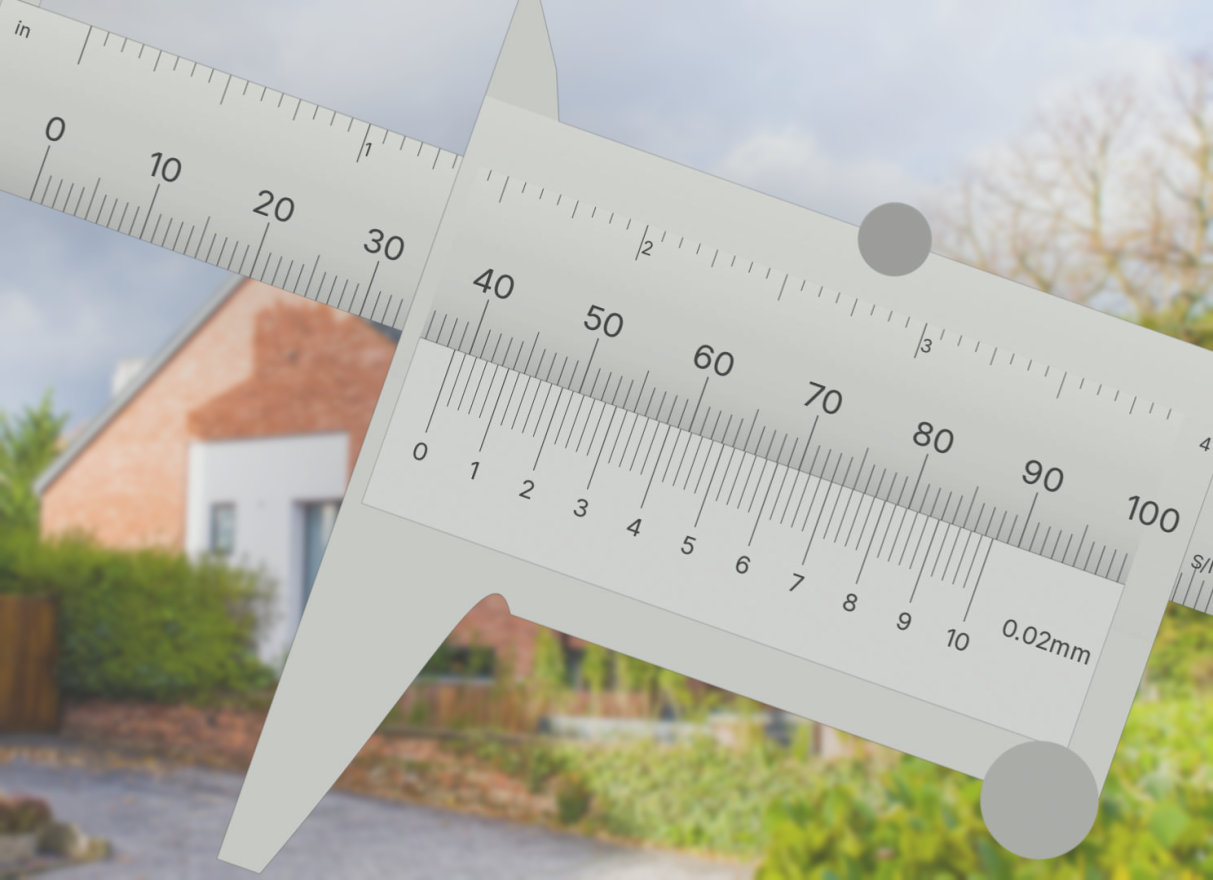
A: 38.7 mm
